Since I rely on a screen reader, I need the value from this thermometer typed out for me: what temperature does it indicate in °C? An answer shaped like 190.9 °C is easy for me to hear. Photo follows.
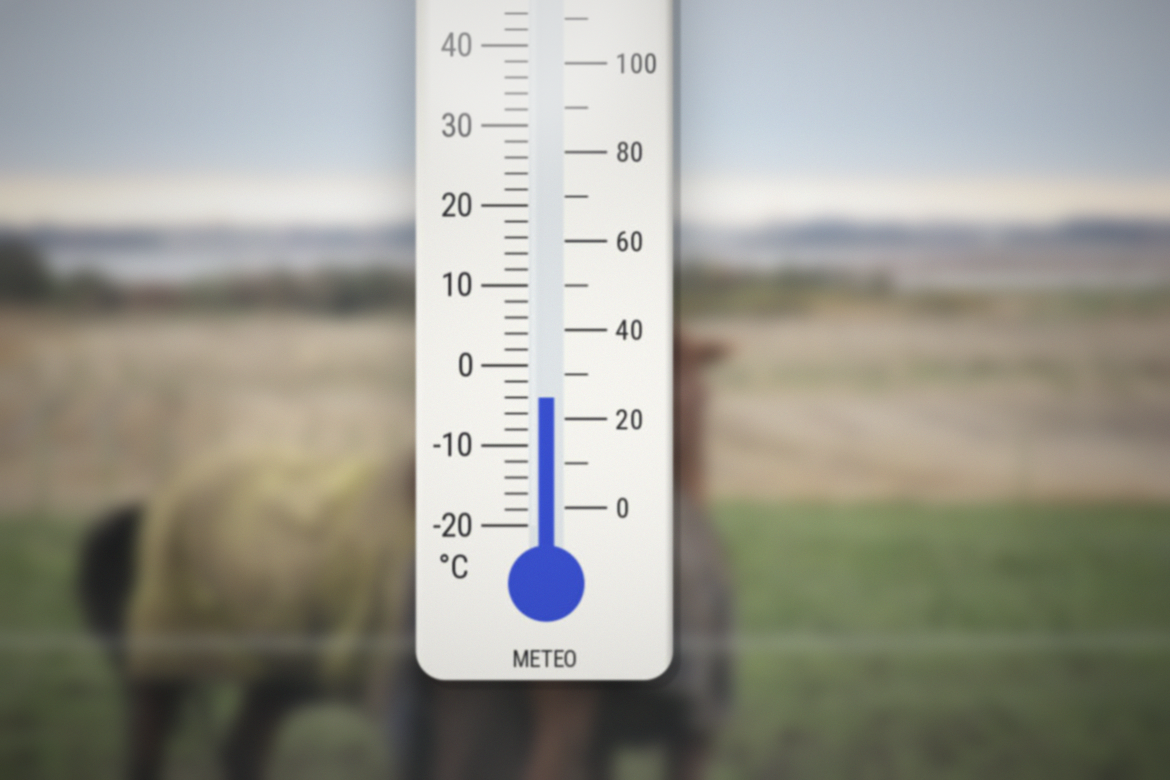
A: -4 °C
